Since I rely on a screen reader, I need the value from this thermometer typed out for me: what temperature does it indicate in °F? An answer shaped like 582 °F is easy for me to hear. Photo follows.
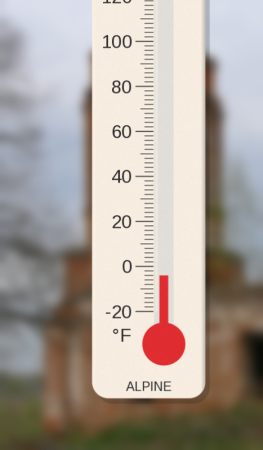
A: -4 °F
